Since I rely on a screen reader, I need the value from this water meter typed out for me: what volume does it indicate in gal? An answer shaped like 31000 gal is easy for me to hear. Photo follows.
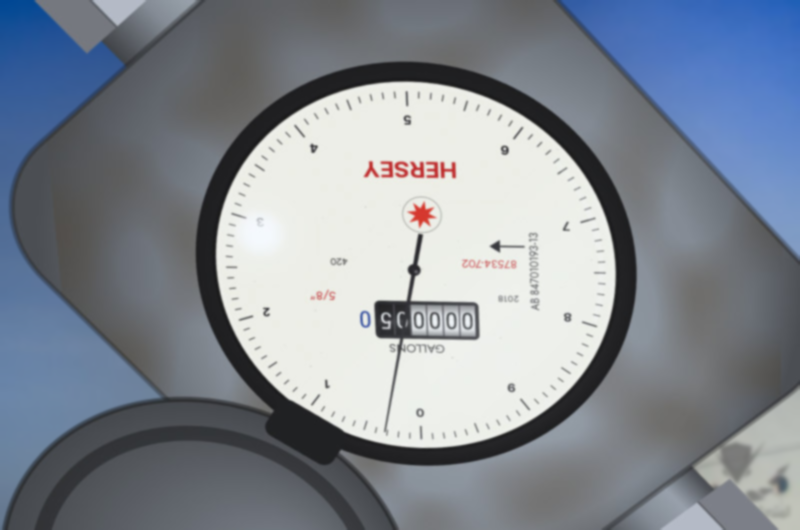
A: 50.3 gal
